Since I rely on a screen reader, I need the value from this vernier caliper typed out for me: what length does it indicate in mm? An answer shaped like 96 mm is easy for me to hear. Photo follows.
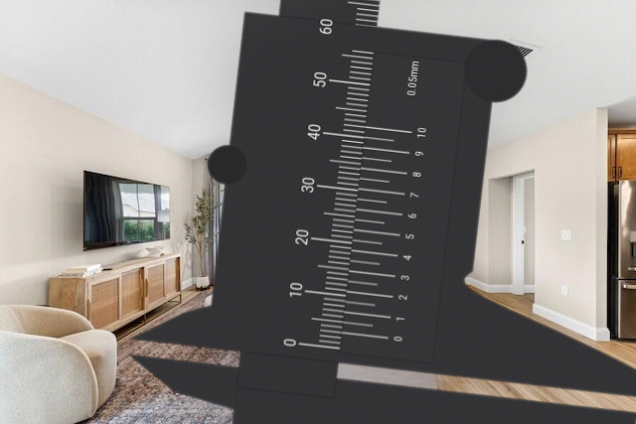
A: 3.0 mm
